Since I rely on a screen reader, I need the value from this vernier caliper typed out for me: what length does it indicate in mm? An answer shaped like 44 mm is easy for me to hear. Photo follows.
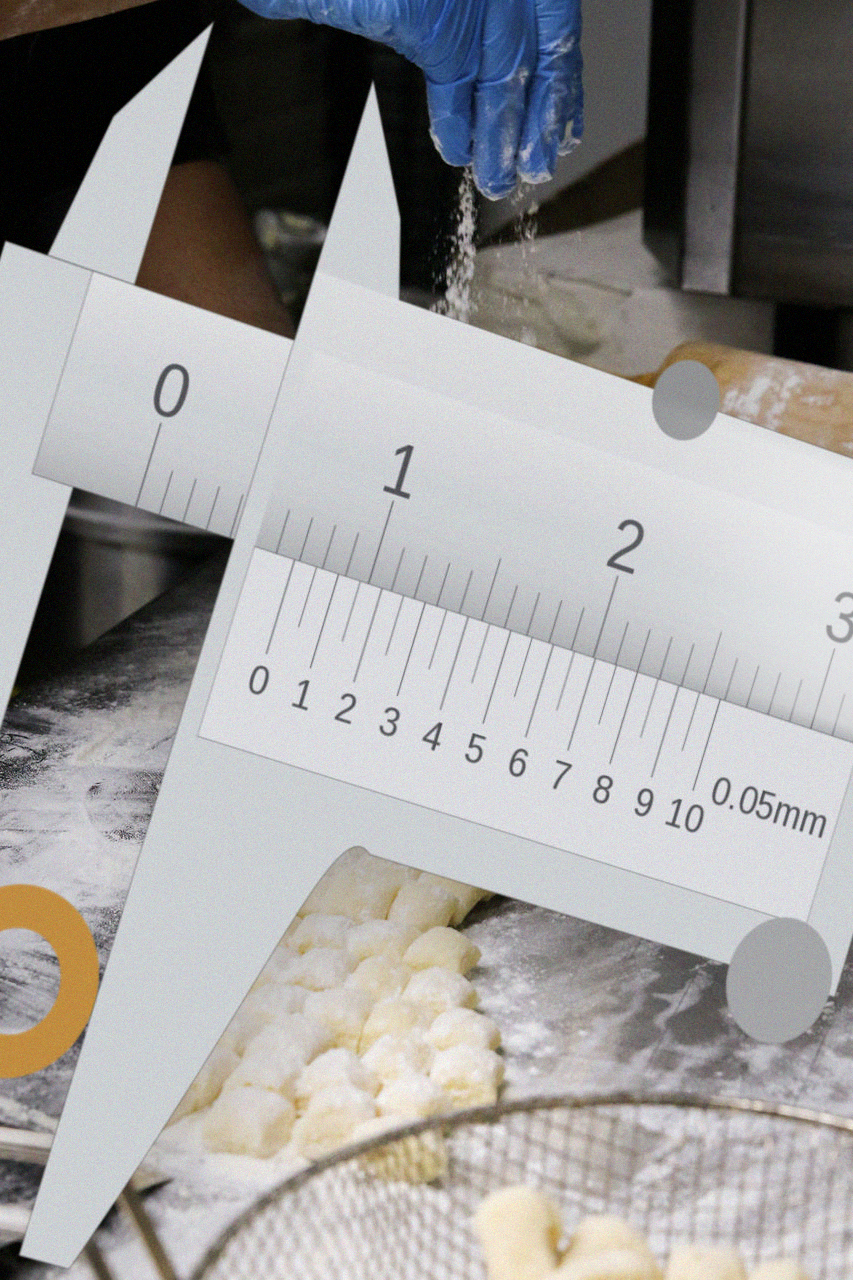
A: 6.8 mm
